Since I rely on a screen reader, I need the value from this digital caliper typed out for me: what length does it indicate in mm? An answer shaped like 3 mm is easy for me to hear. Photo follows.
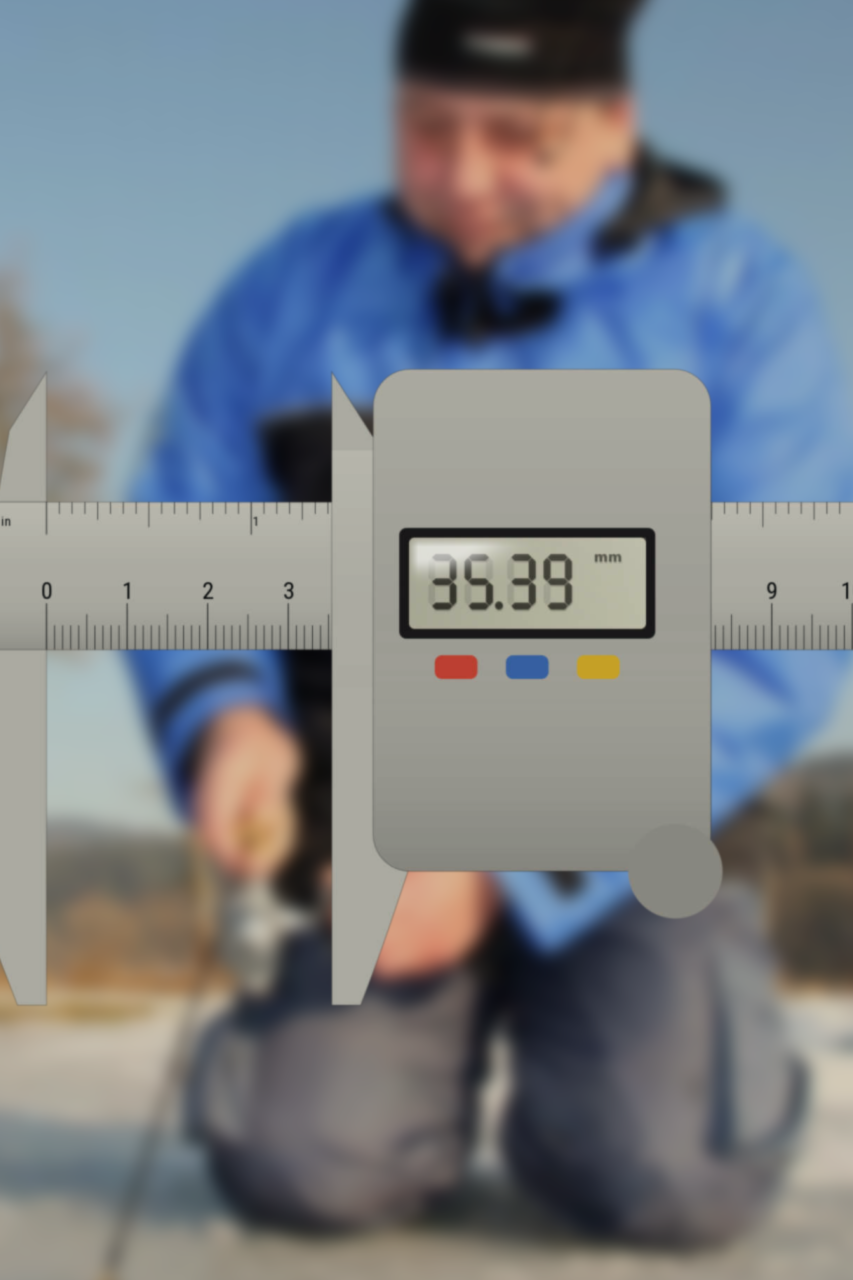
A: 35.39 mm
